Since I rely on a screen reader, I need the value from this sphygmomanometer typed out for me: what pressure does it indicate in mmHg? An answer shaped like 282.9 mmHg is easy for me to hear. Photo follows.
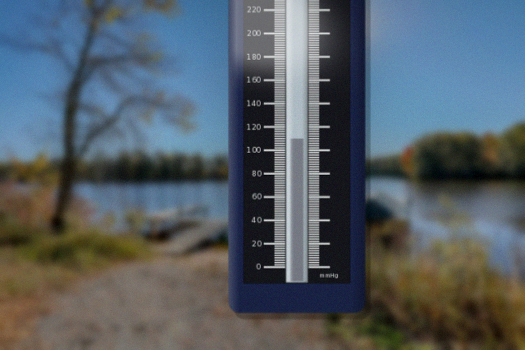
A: 110 mmHg
